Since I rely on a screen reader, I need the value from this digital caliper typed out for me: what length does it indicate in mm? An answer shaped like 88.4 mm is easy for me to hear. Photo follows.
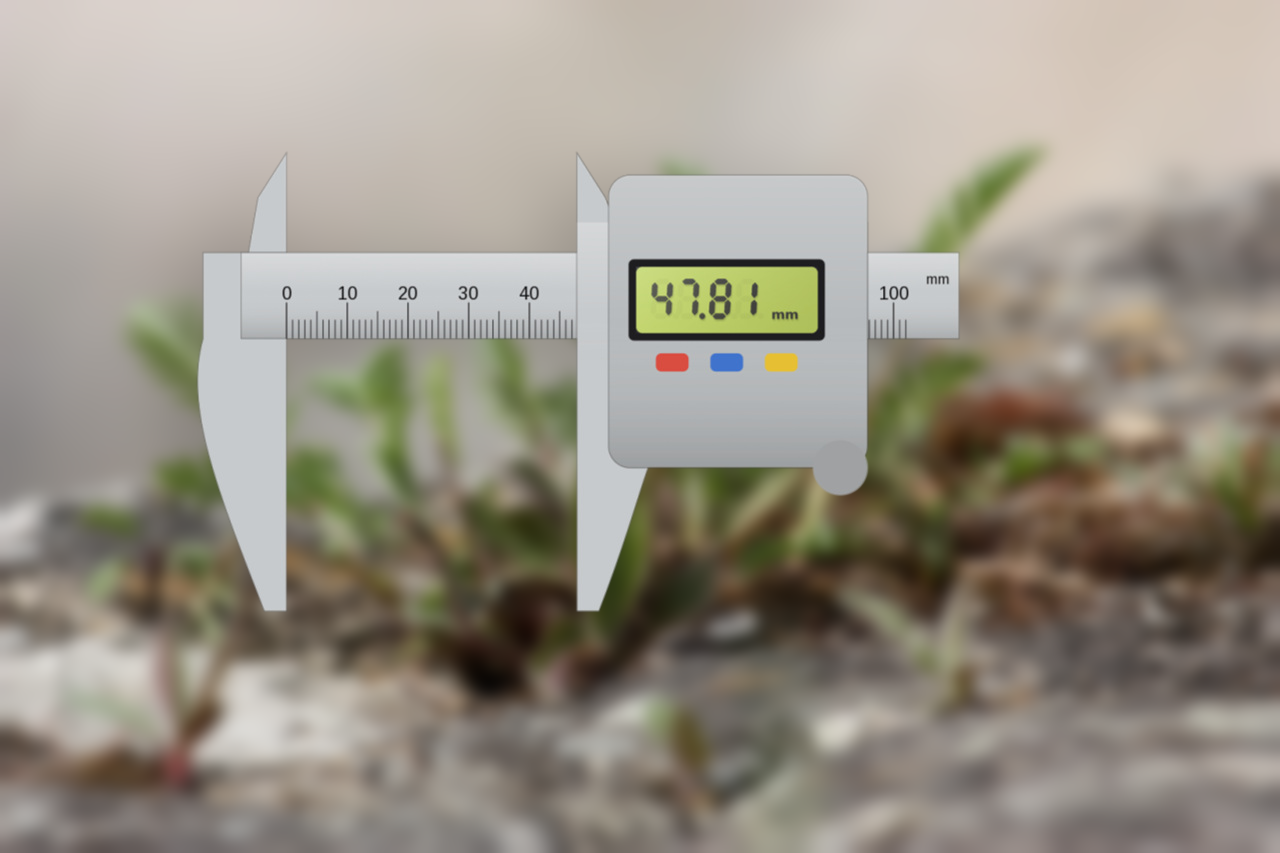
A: 47.81 mm
